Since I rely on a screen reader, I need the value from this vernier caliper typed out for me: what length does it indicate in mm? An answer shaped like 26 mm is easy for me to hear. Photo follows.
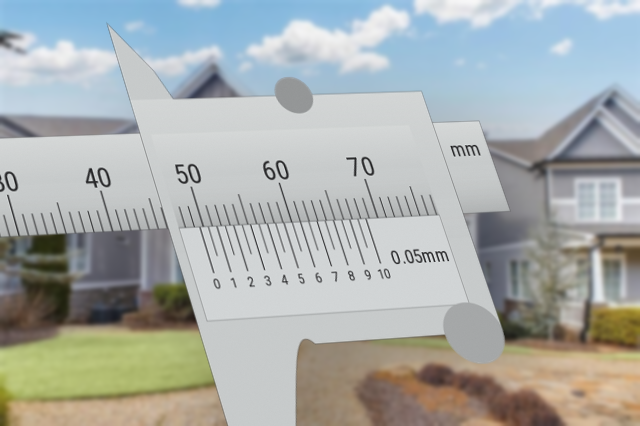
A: 49.6 mm
